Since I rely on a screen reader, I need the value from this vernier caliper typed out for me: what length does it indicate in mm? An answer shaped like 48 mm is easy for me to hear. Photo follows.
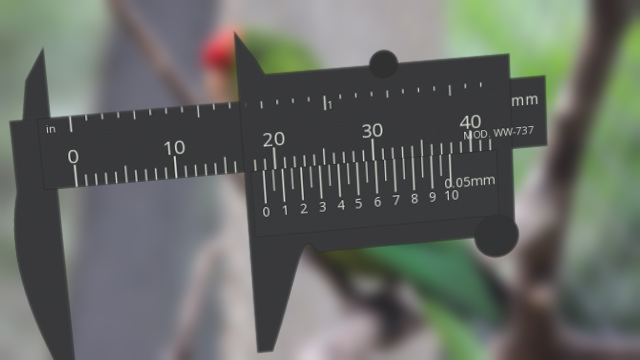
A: 18.8 mm
